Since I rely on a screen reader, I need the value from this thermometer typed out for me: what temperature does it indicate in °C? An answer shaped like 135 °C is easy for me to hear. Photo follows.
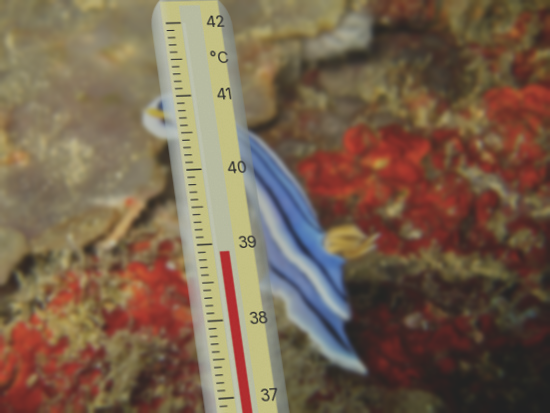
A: 38.9 °C
